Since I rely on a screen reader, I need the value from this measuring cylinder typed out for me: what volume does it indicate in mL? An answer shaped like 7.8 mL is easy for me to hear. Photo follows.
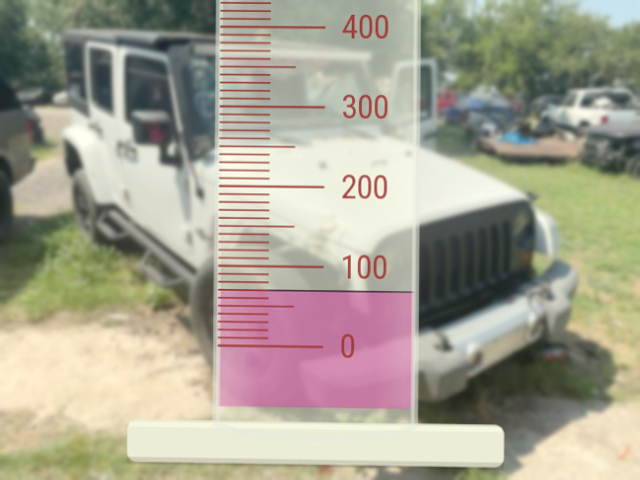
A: 70 mL
